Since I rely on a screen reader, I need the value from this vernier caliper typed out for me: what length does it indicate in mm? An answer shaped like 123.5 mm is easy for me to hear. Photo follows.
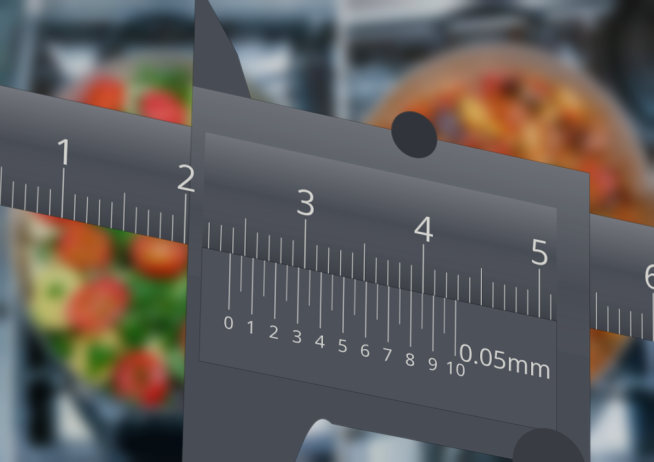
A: 23.8 mm
